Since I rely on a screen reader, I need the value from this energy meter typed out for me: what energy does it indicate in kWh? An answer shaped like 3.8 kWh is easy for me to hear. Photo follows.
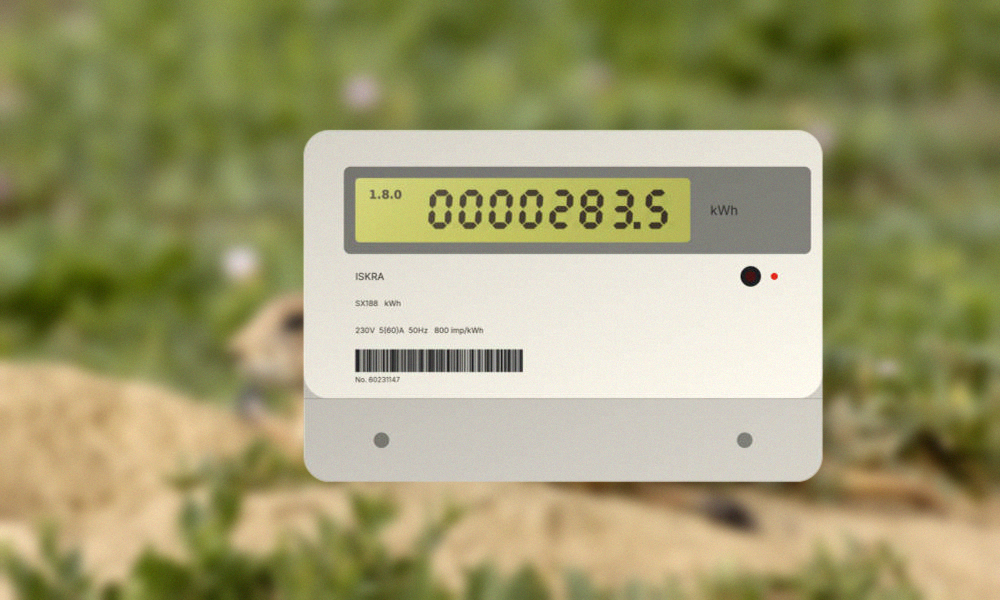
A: 283.5 kWh
